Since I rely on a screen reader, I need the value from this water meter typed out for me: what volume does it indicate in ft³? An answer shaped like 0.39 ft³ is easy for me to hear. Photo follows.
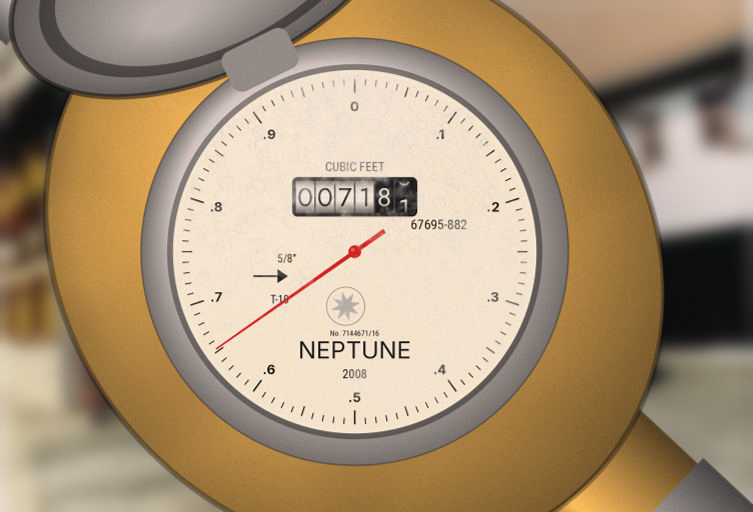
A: 7180.65 ft³
